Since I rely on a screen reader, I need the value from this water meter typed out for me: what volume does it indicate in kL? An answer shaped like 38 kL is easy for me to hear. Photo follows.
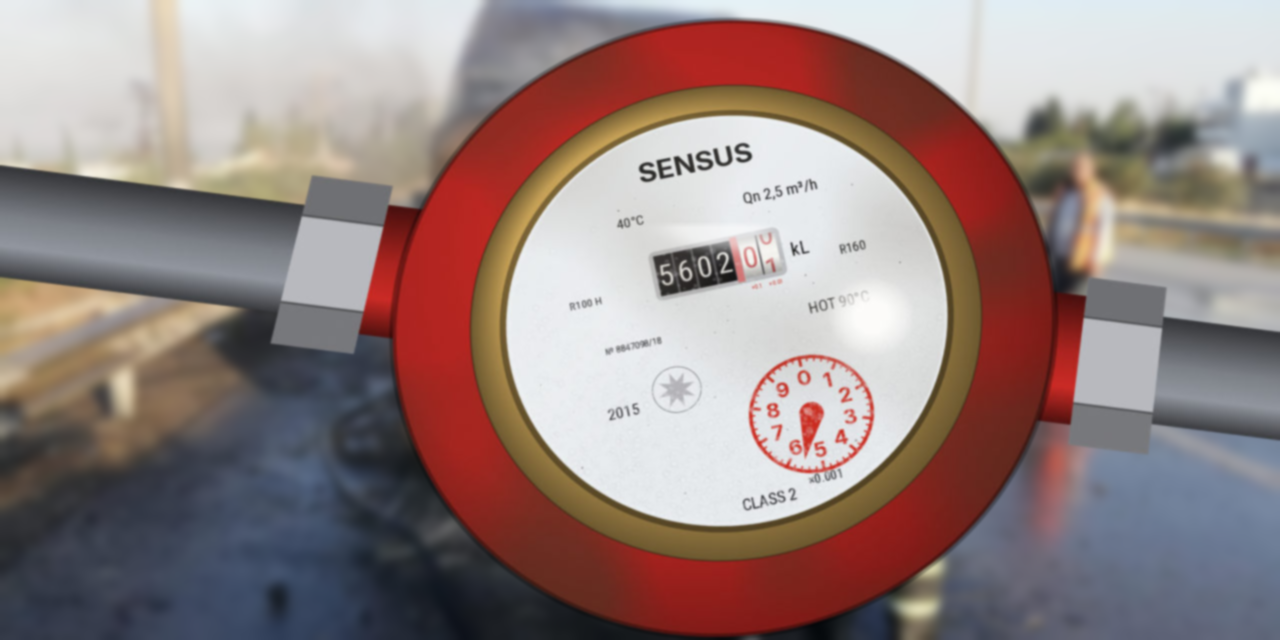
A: 5602.005 kL
